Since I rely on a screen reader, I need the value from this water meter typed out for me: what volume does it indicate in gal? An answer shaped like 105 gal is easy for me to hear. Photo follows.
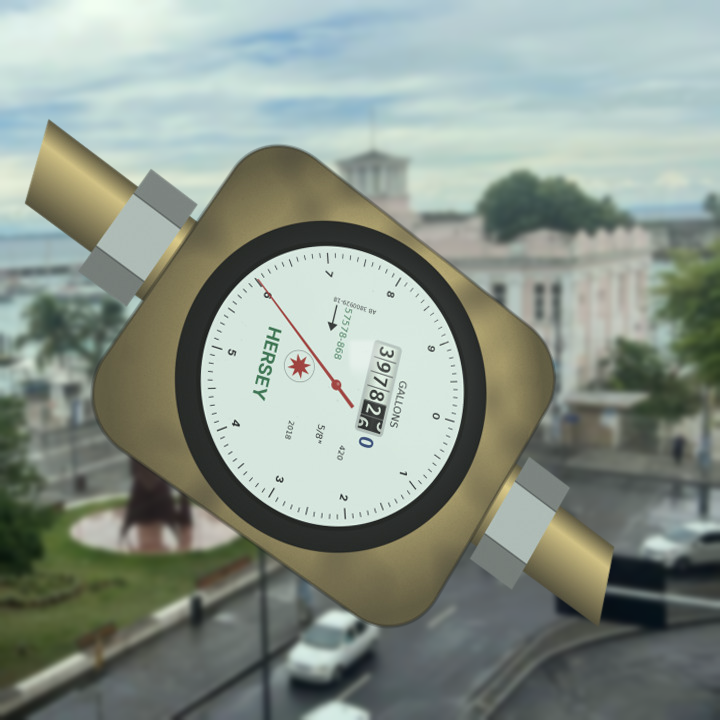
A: 3978256.0 gal
